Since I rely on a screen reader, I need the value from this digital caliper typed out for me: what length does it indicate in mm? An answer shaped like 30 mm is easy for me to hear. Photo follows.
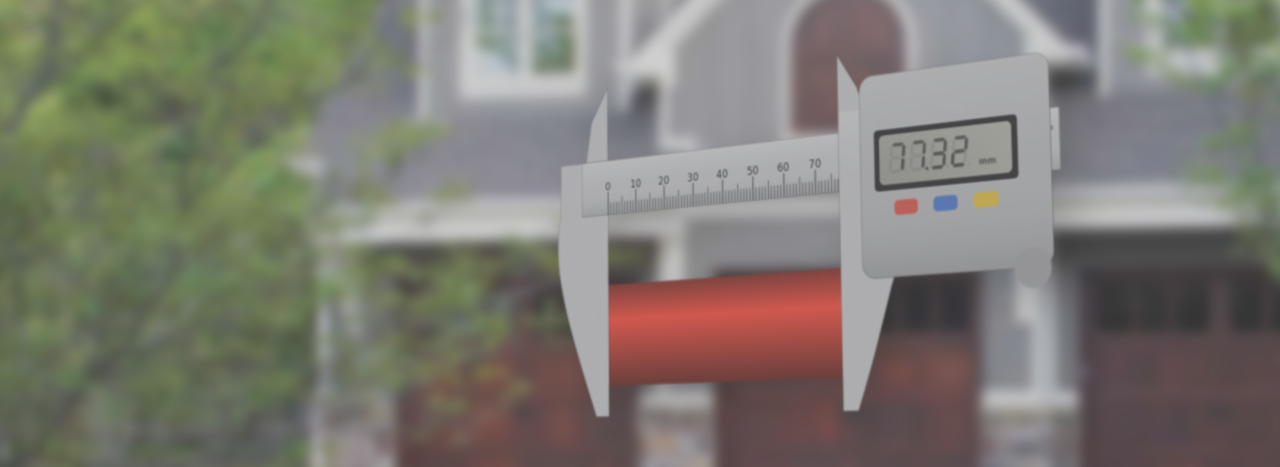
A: 77.32 mm
